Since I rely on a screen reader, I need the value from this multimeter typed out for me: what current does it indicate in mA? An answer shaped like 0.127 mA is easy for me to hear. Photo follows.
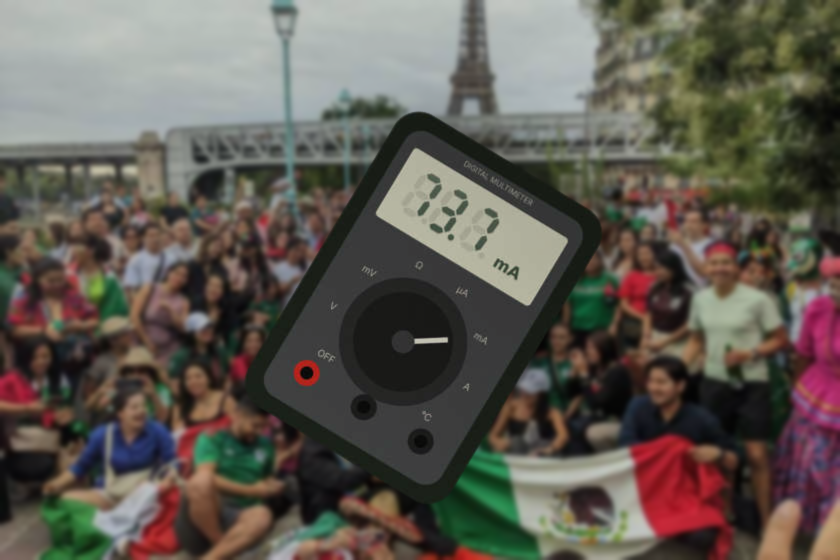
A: 73.7 mA
